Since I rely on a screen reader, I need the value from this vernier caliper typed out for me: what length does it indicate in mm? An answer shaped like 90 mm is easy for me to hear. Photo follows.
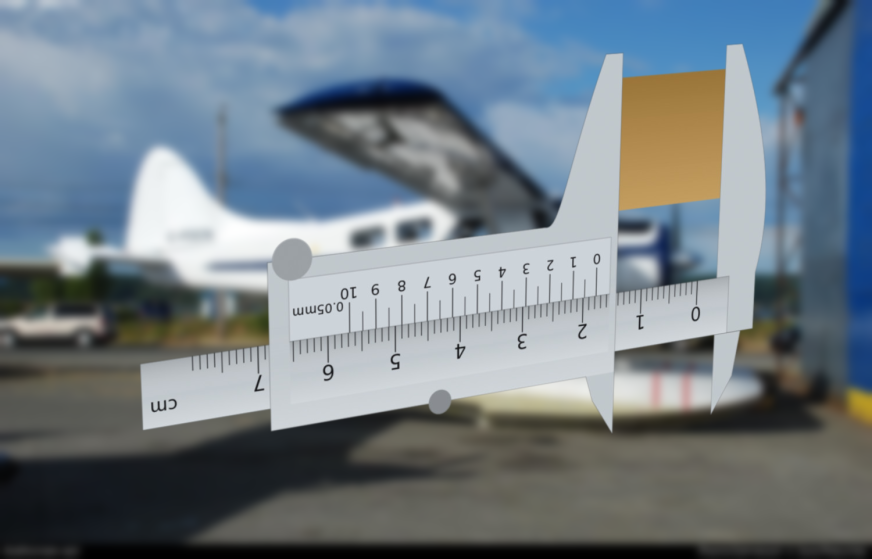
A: 17.8 mm
